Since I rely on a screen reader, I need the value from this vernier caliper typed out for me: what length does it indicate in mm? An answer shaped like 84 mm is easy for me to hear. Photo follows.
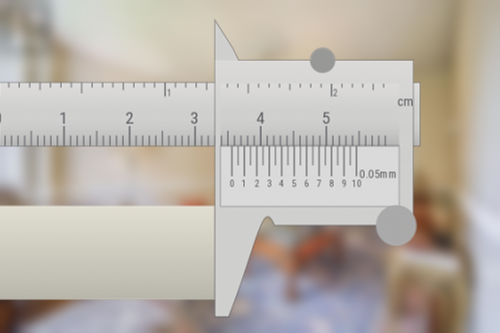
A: 35.6 mm
